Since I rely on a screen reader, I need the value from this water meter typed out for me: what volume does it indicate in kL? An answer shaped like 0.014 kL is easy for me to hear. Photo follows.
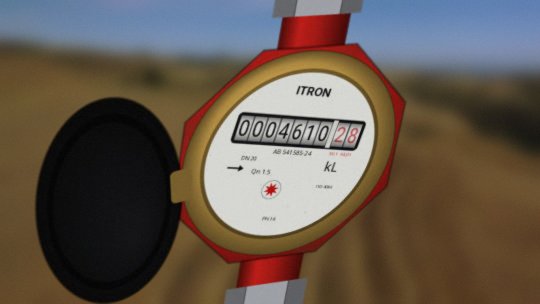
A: 4610.28 kL
